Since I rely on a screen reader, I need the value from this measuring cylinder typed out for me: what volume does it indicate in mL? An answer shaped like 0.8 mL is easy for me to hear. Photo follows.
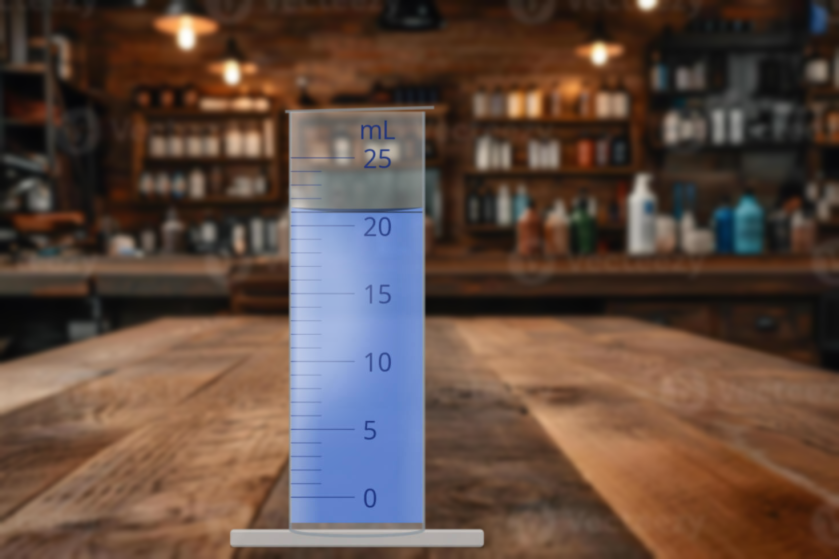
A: 21 mL
